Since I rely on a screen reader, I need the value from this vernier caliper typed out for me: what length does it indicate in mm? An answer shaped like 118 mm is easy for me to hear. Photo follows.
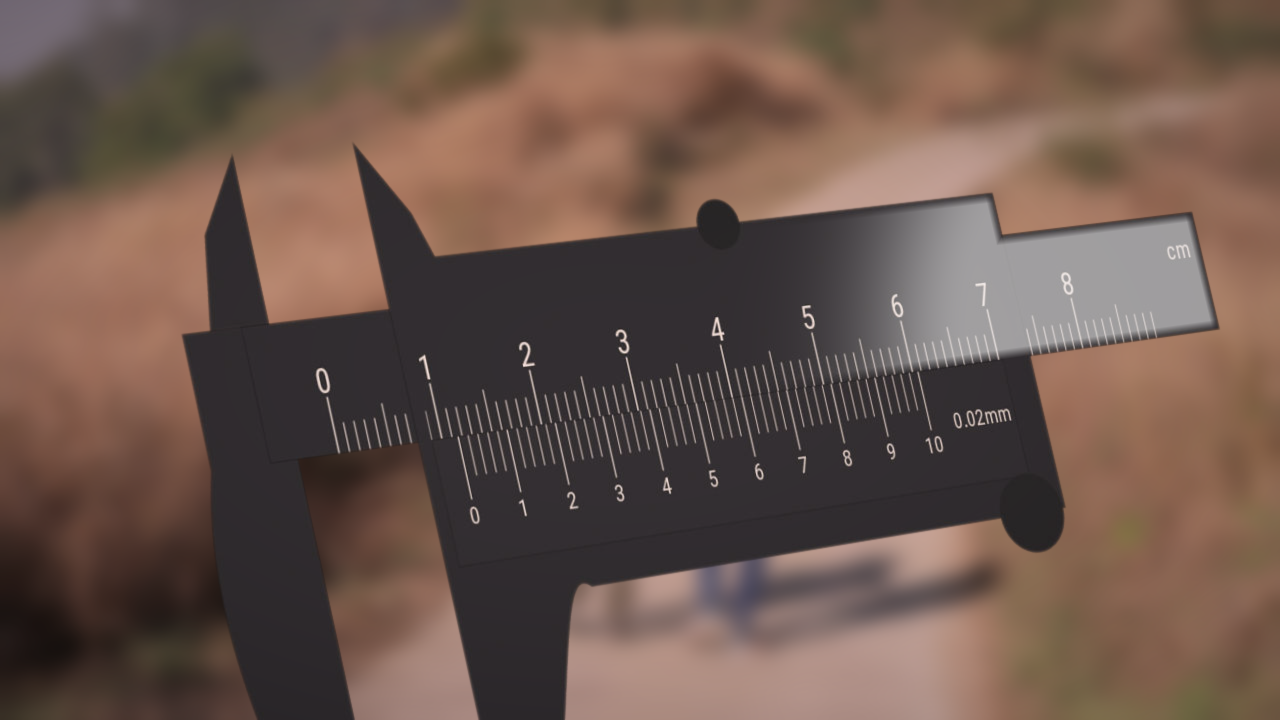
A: 11.6 mm
